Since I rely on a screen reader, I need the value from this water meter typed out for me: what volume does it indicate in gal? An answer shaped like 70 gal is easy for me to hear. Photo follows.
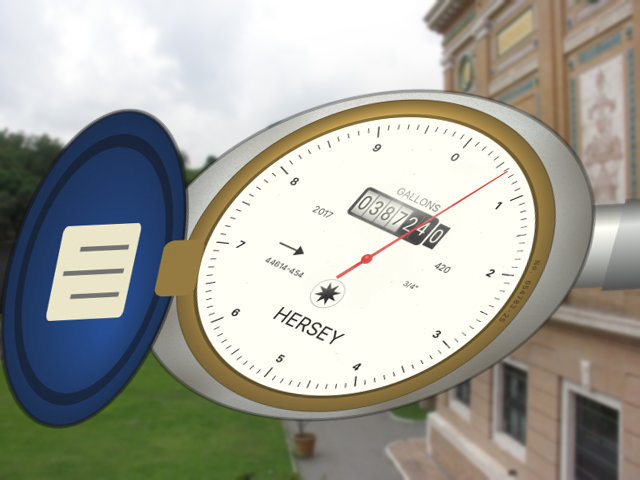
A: 387240.6 gal
